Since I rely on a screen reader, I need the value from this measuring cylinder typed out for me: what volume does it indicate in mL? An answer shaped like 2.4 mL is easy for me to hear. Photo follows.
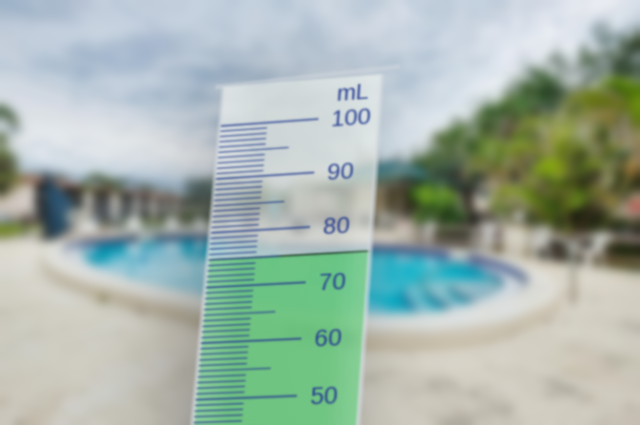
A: 75 mL
